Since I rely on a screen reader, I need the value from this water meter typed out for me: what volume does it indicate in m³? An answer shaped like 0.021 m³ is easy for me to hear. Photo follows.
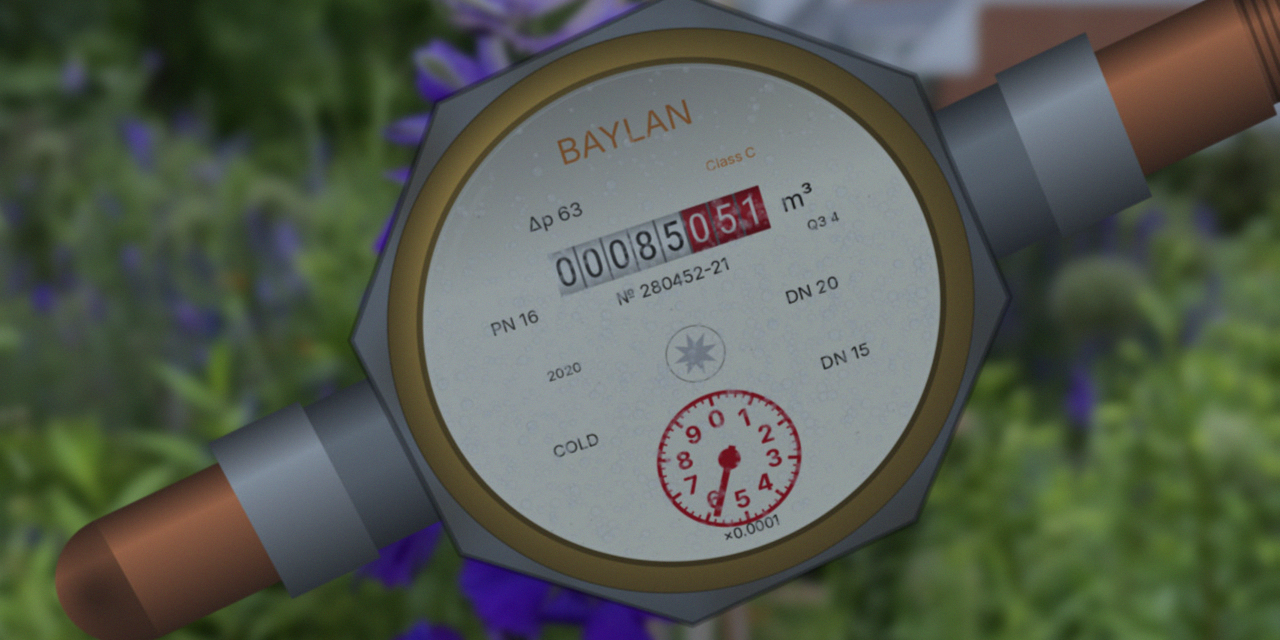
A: 85.0515 m³
